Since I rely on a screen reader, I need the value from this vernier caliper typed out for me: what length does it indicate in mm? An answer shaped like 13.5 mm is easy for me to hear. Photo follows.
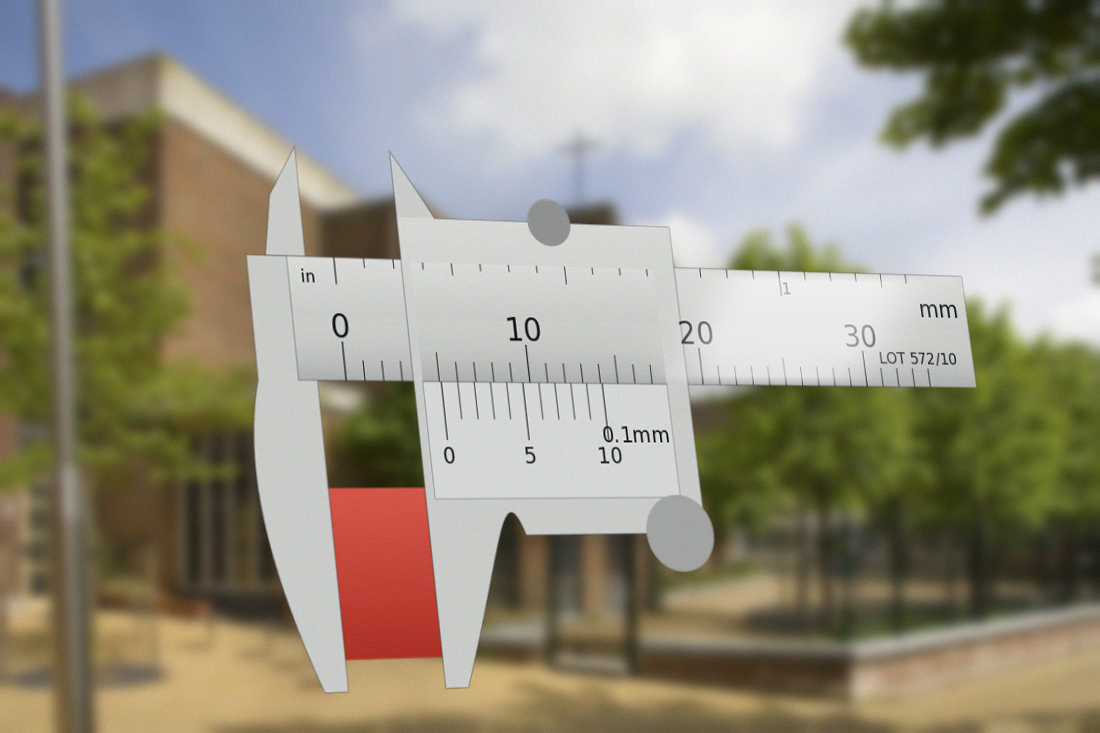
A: 5.1 mm
